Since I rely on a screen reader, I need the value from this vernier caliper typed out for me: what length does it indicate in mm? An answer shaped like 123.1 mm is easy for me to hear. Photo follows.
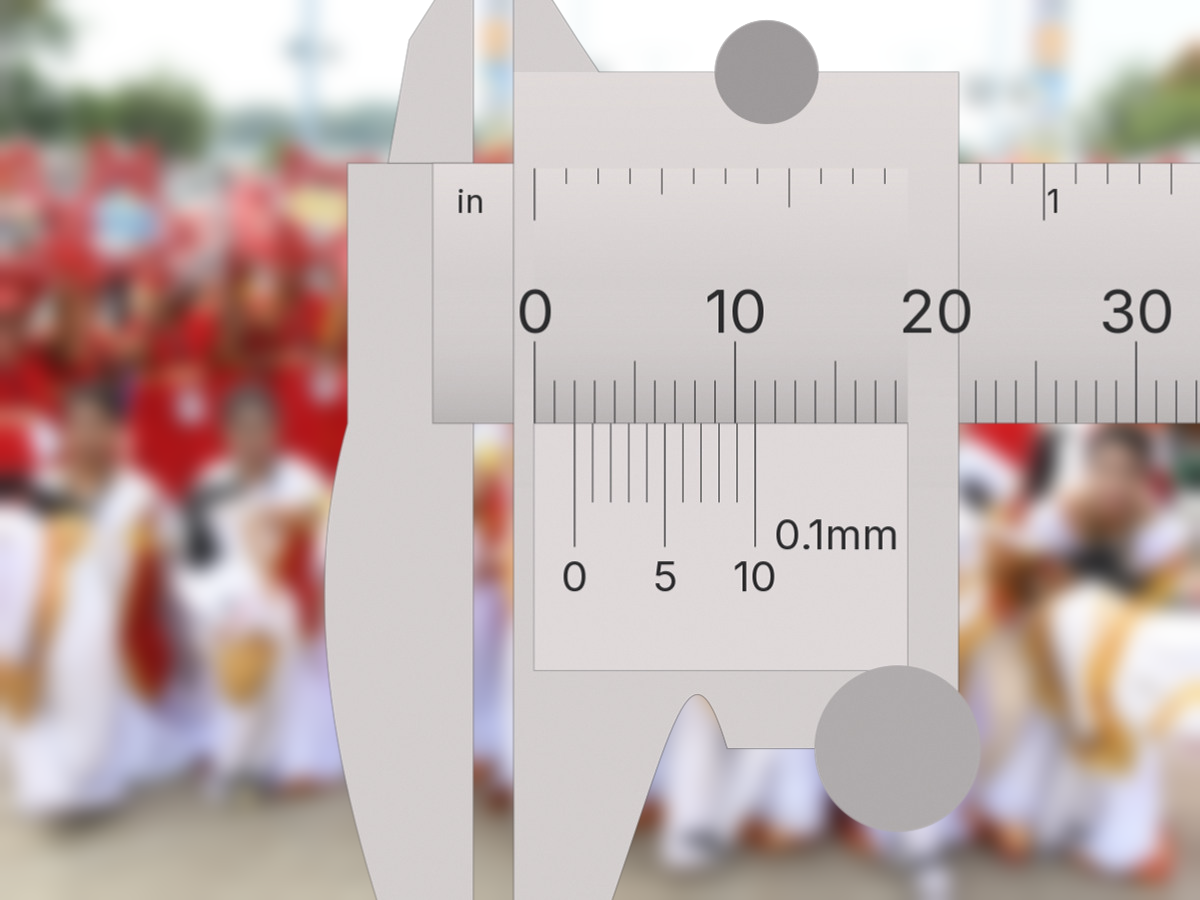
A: 2.0 mm
